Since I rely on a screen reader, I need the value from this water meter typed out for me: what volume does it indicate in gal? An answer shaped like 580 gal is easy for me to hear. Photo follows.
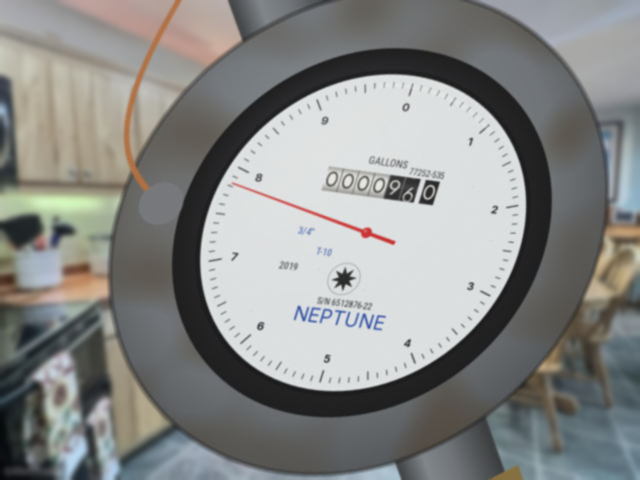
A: 957.8 gal
